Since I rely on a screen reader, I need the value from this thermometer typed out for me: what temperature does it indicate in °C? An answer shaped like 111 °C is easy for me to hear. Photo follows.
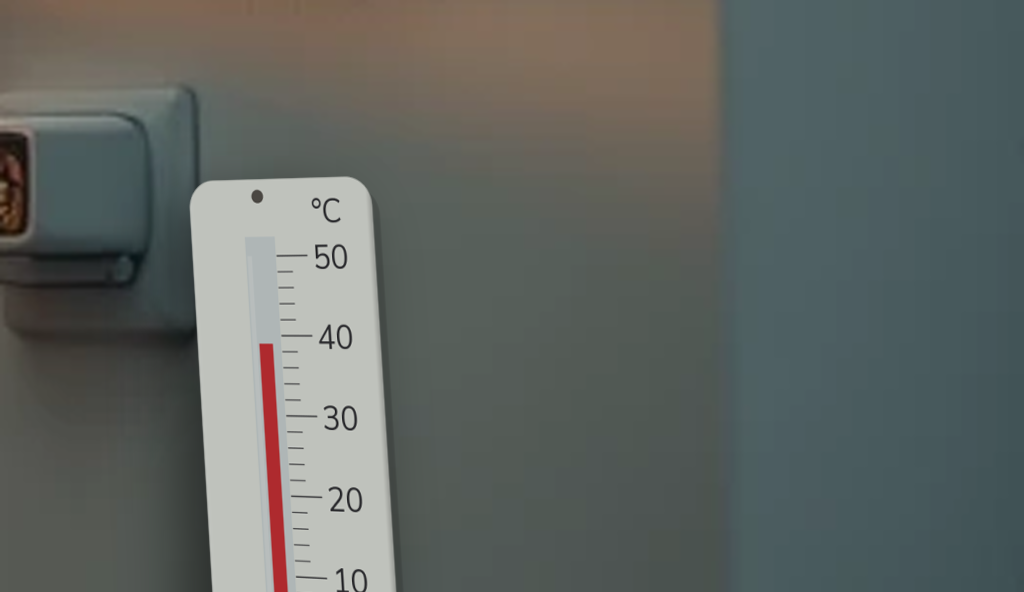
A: 39 °C
